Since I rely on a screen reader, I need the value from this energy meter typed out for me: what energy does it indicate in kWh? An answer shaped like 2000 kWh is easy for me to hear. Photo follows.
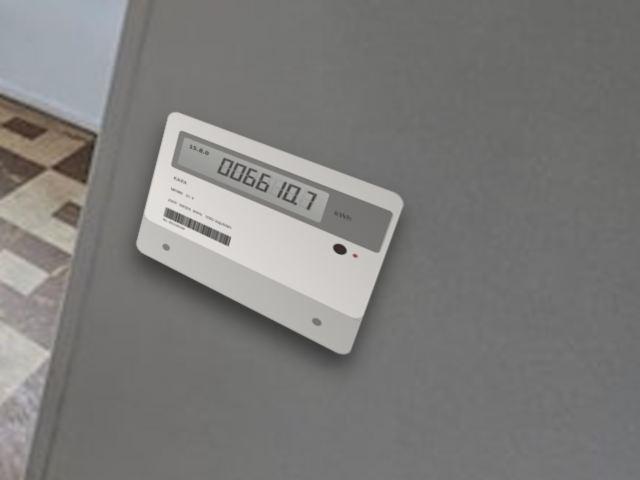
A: 6610.7 kWh
